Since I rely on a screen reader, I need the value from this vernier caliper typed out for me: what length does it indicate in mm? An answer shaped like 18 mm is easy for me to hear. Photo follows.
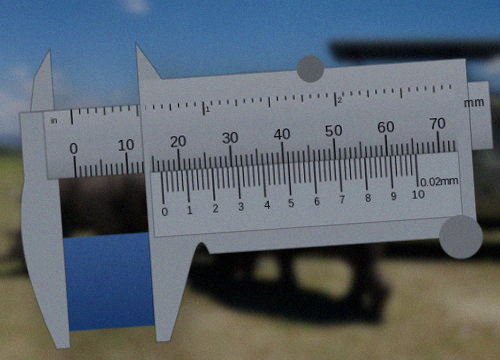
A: 16.5 mm
